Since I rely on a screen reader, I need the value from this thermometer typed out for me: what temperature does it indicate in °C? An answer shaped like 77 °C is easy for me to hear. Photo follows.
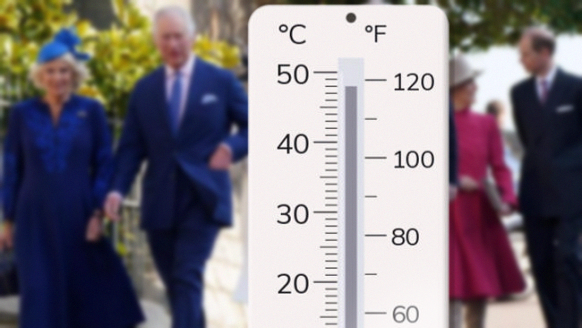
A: 48 °C
